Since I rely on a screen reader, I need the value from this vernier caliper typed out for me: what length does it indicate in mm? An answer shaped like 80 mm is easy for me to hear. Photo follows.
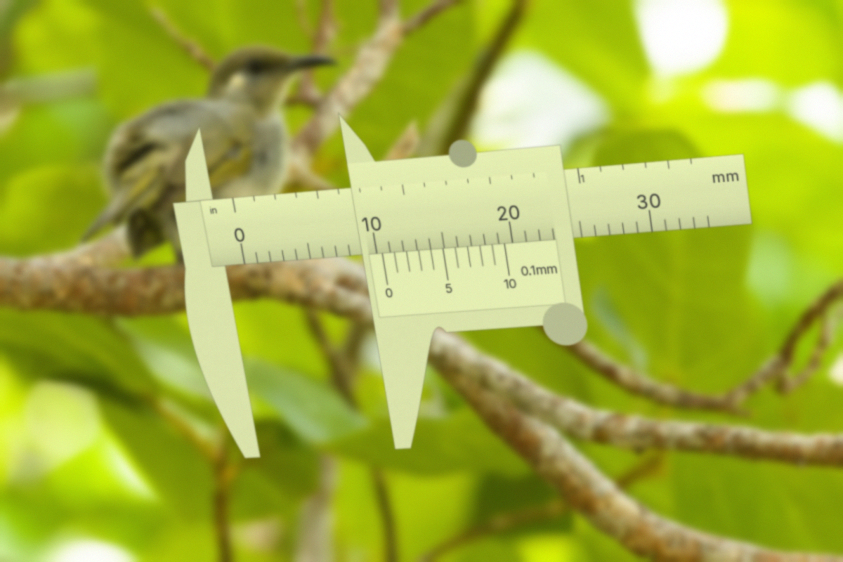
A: 10.4 mm
